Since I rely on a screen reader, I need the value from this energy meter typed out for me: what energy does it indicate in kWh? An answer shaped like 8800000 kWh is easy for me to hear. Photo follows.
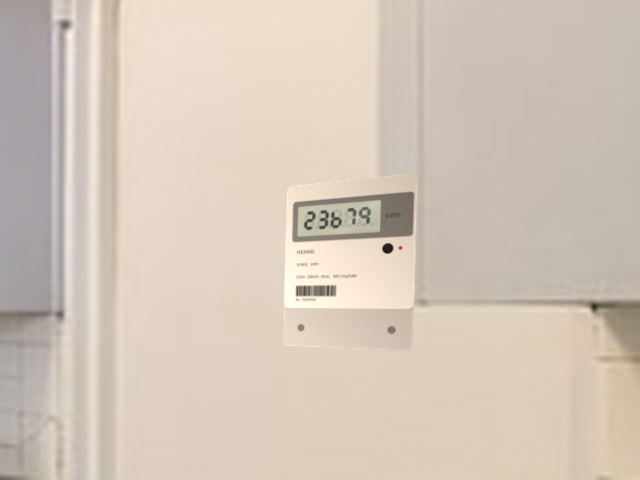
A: 23679 kWh
